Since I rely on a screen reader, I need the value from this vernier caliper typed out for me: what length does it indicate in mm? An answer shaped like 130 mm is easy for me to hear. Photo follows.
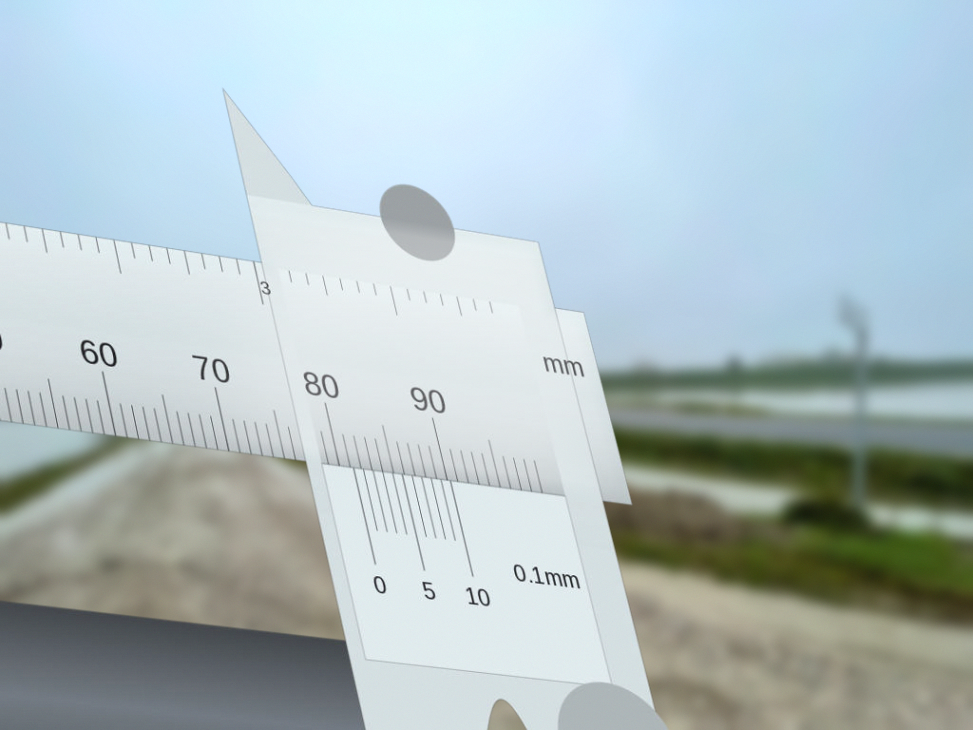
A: 81.3 mm
